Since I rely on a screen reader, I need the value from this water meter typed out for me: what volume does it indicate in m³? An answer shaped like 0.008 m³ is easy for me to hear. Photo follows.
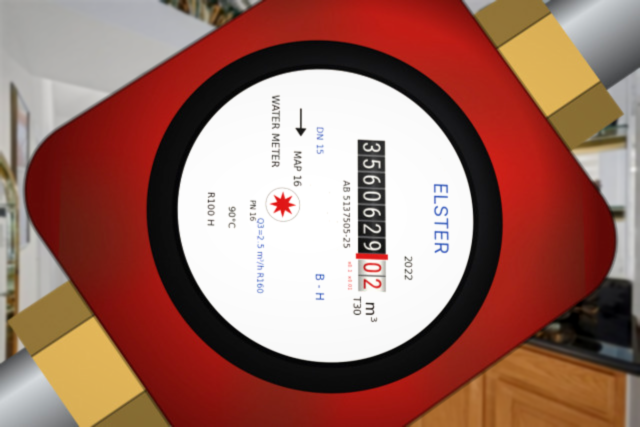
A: 3560629.02 m³
